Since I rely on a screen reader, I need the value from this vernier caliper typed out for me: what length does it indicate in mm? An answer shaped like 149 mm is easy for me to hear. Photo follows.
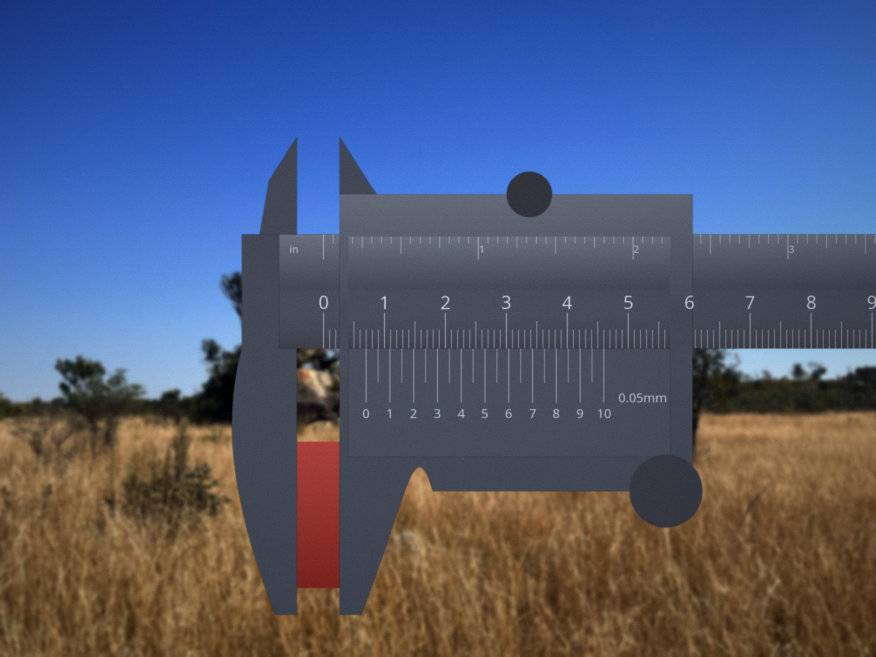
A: 7.0 mm
